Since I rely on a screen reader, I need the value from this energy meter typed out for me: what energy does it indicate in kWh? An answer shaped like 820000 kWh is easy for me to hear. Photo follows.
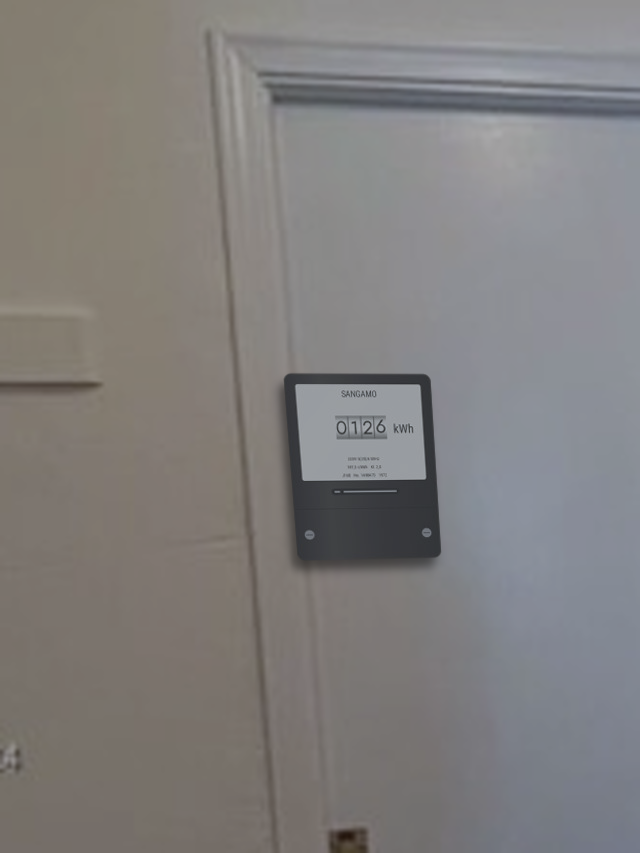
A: 126 kWh
